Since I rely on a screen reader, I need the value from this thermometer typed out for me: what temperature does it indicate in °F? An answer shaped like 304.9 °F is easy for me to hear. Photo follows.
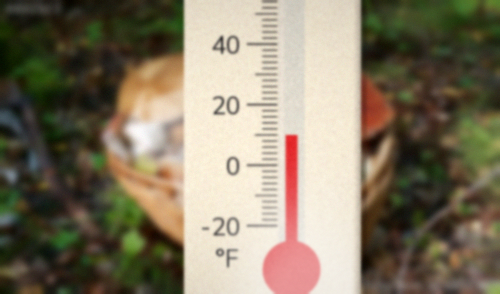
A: 10 °F
